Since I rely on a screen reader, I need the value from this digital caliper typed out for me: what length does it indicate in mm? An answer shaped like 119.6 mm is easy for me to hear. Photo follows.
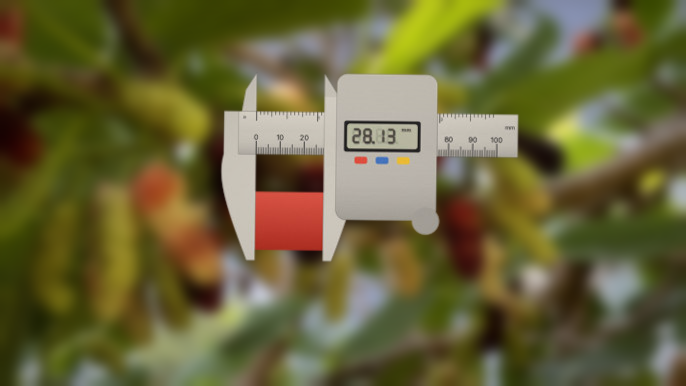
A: 28.13 mm
